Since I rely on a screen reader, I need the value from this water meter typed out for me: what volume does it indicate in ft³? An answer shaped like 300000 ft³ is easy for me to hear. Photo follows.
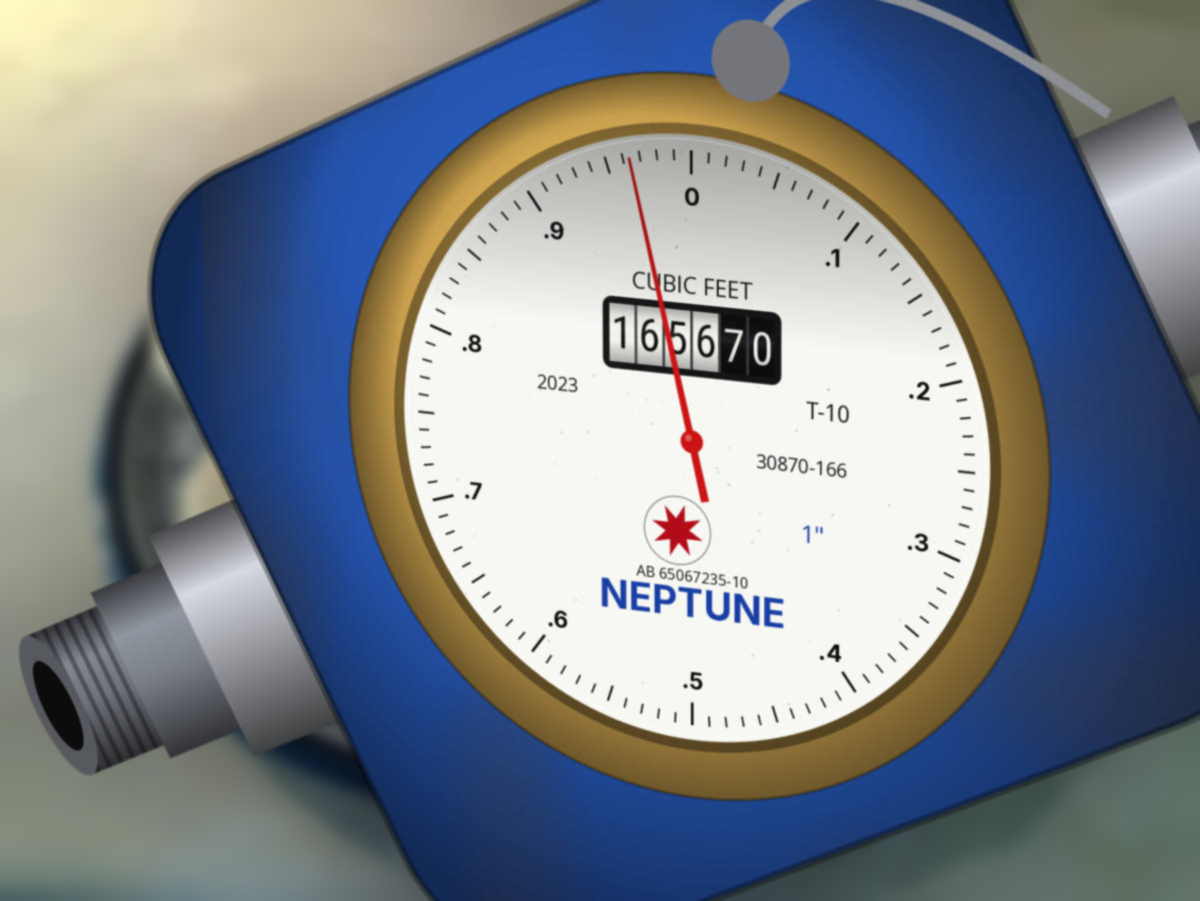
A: 165669.96 ft³
